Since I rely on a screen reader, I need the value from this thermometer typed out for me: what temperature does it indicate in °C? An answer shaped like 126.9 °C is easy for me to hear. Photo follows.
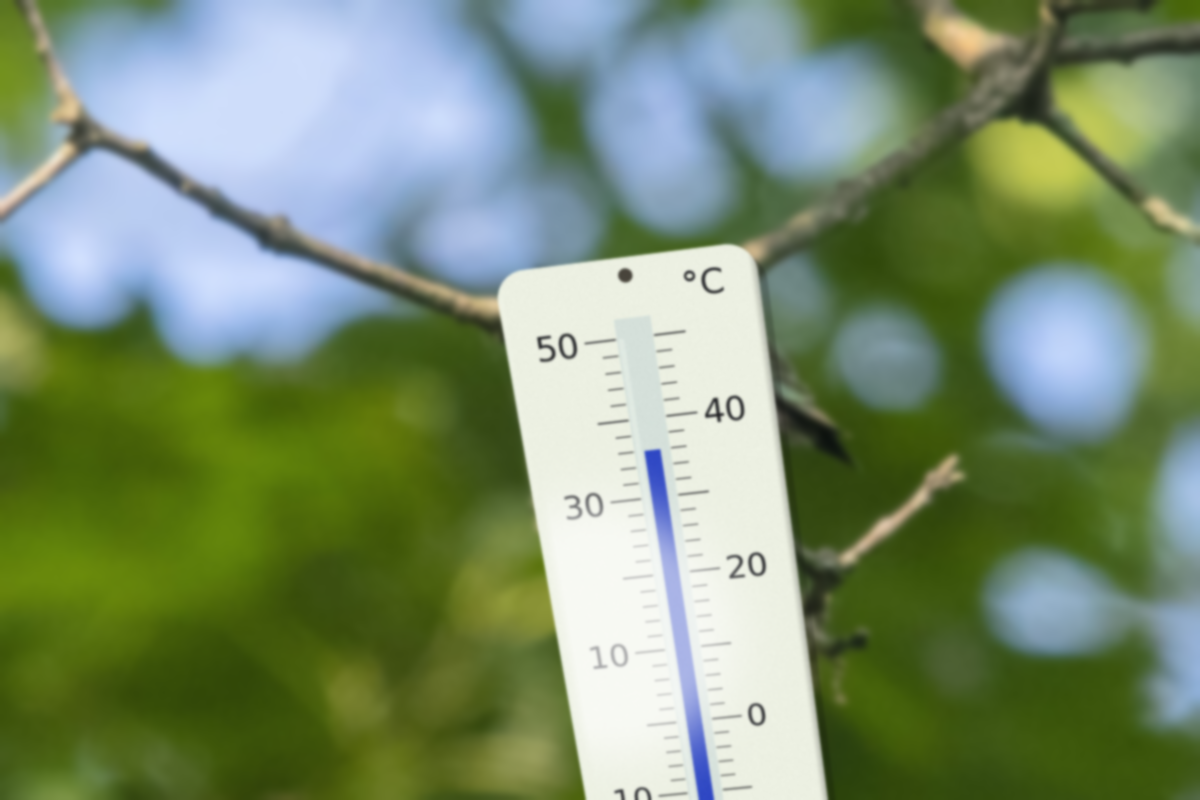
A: 36 °C
